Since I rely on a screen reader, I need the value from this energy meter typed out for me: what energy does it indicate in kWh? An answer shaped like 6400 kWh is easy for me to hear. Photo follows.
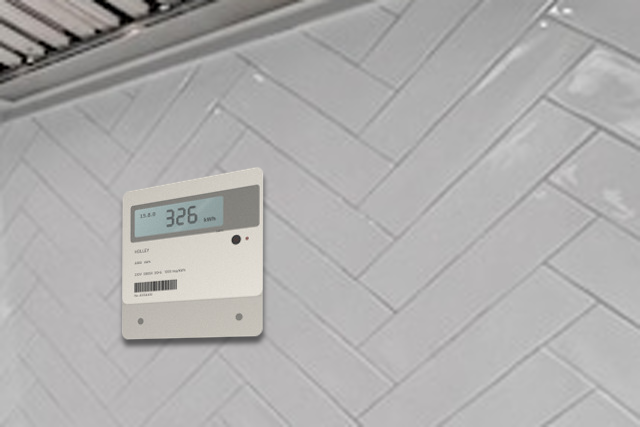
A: 326 kWh
